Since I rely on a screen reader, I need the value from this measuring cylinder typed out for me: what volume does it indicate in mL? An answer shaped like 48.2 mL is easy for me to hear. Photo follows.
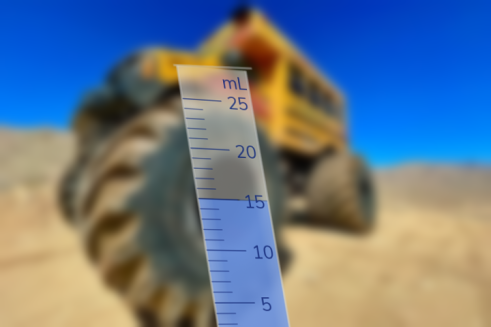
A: 15 mL
